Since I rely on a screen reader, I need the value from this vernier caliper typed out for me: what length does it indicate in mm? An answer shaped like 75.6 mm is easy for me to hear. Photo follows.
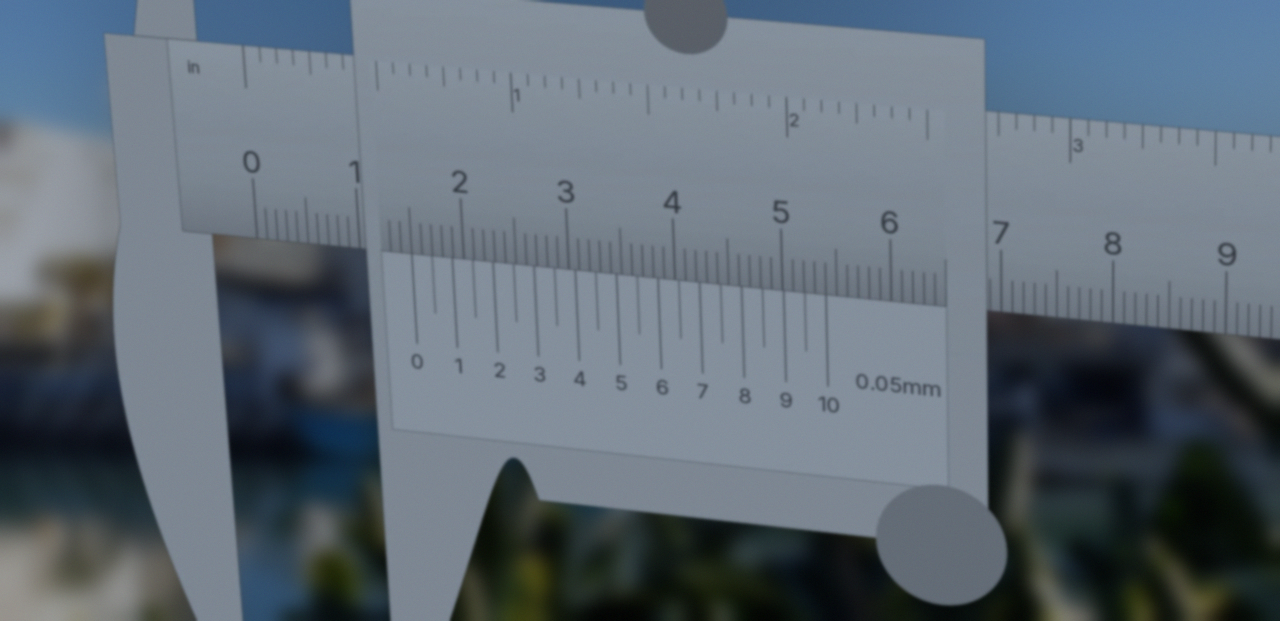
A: 15.0 mm
